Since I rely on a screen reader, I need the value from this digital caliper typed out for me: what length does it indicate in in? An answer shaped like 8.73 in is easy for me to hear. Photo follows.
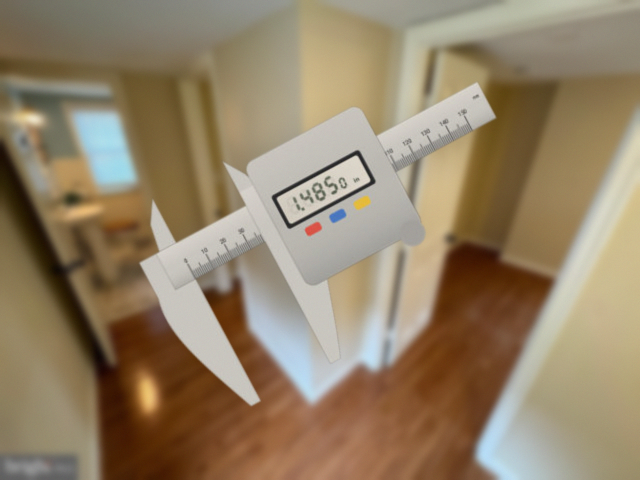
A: 1.4850 in
